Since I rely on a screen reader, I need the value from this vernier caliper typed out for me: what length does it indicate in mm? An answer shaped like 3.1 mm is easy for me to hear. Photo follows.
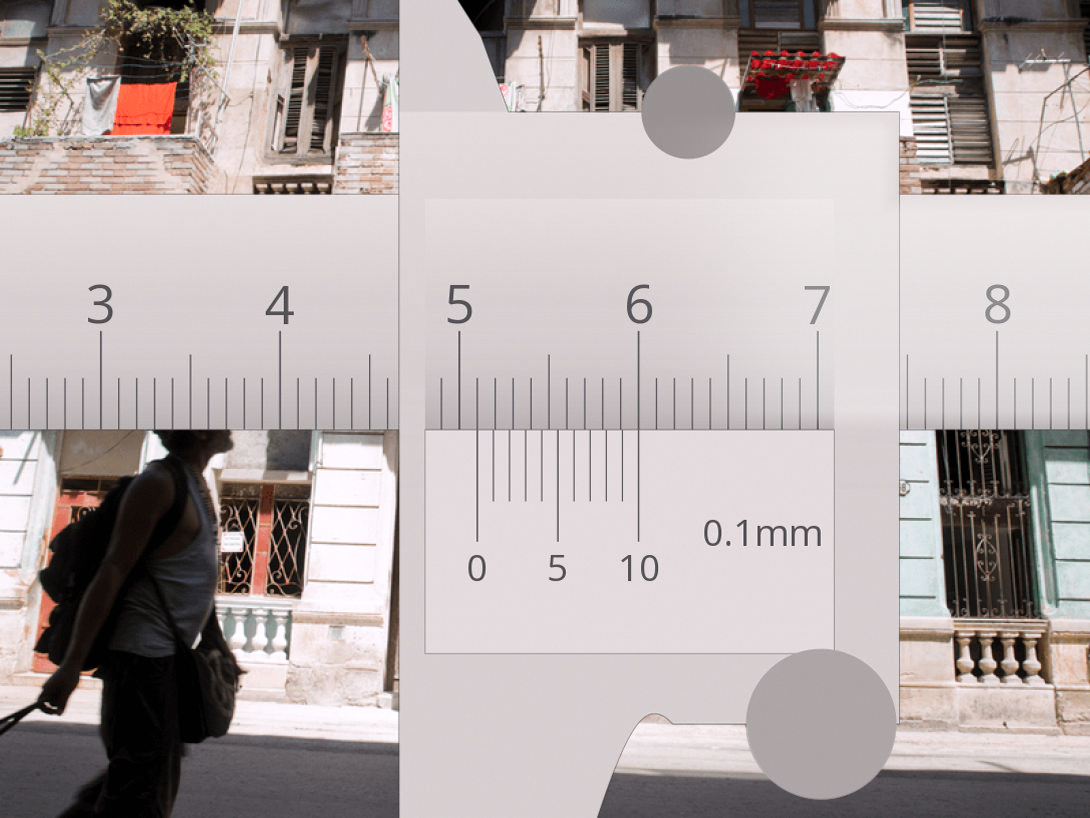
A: 51.0 mm
